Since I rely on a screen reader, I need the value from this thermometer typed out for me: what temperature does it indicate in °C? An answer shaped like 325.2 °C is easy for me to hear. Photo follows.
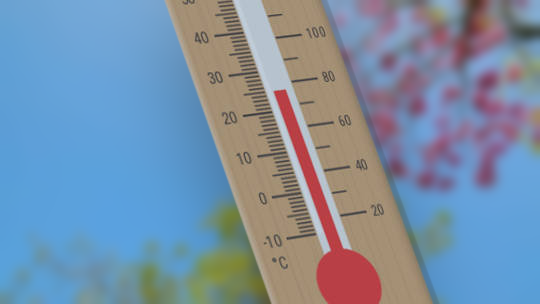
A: 25 °C
